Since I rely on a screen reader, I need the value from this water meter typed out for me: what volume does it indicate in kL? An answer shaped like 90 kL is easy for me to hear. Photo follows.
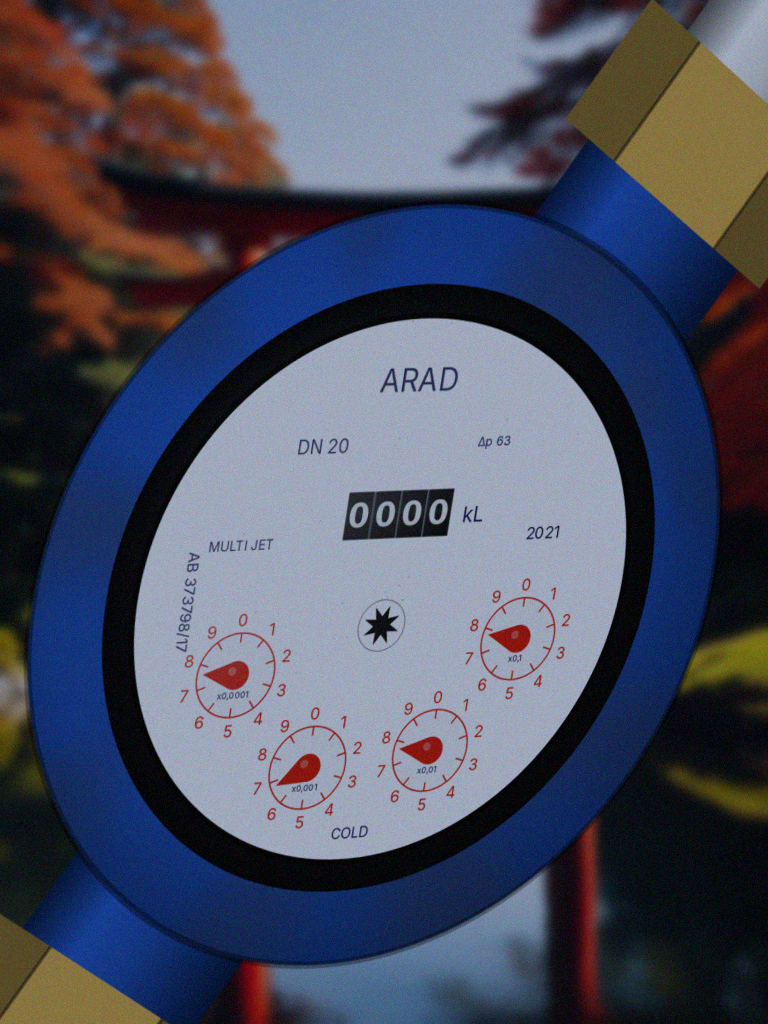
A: 0.7767 kL
